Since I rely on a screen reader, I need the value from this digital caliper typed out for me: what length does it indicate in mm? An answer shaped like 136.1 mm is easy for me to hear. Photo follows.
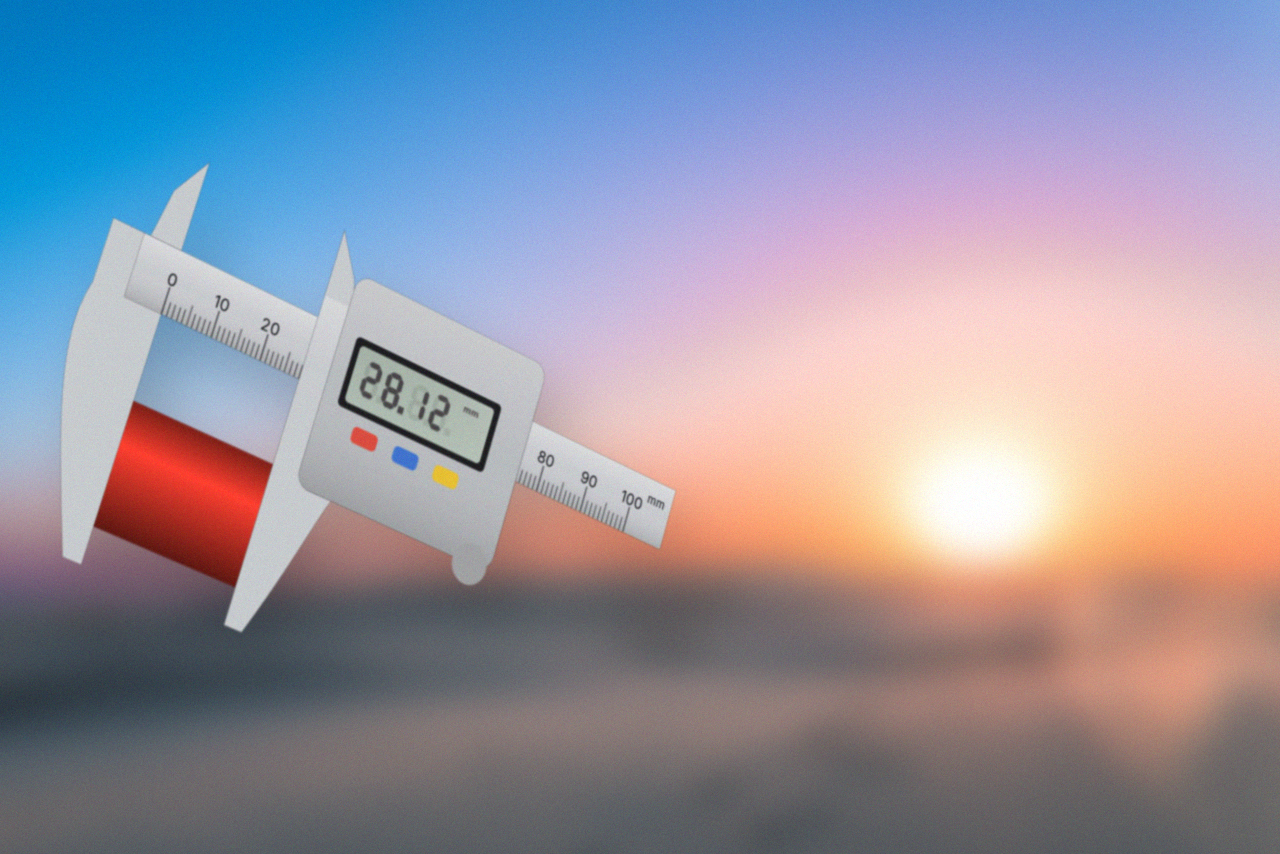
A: 28.12 mm
